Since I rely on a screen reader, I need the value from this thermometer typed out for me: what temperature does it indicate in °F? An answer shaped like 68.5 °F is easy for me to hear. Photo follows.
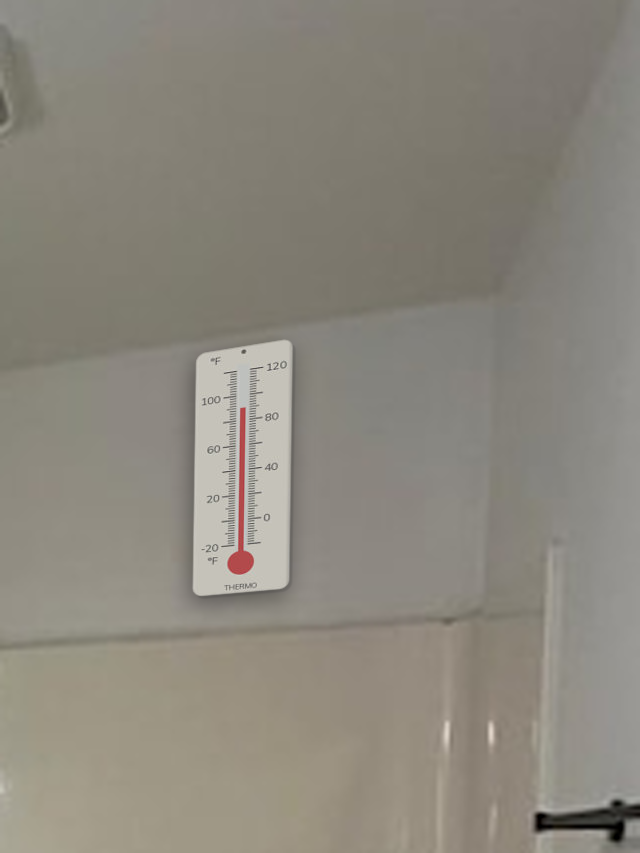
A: 90 °F
